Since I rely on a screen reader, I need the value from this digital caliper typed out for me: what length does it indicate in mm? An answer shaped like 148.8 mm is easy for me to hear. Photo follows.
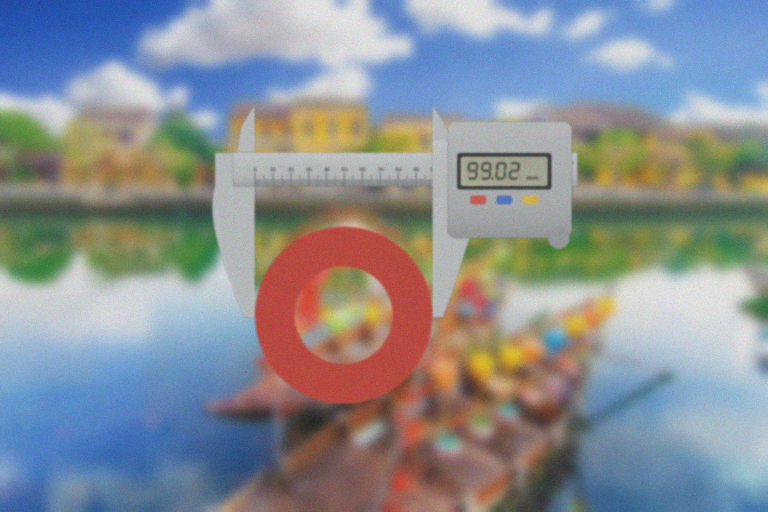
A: 99.02 mm
